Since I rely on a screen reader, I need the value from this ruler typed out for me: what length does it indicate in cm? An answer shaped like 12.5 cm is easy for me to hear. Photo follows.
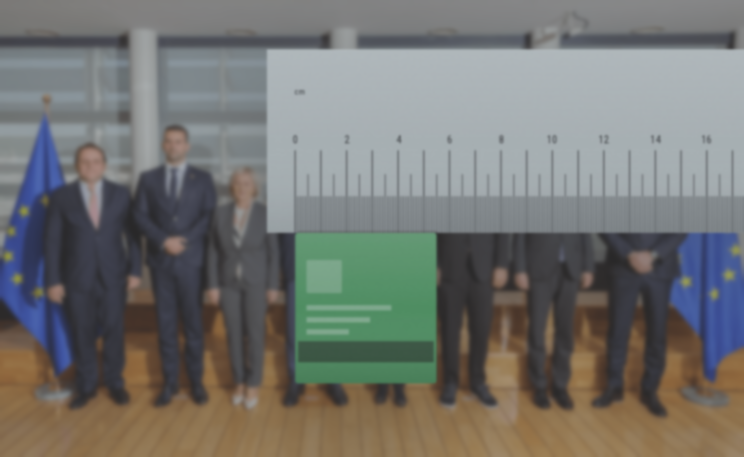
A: 5.5 cm
